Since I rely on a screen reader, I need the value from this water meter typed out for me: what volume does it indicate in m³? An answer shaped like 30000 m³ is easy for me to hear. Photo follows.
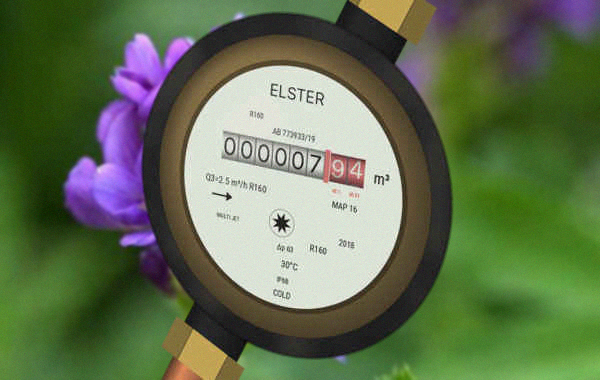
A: 7.94 m³
